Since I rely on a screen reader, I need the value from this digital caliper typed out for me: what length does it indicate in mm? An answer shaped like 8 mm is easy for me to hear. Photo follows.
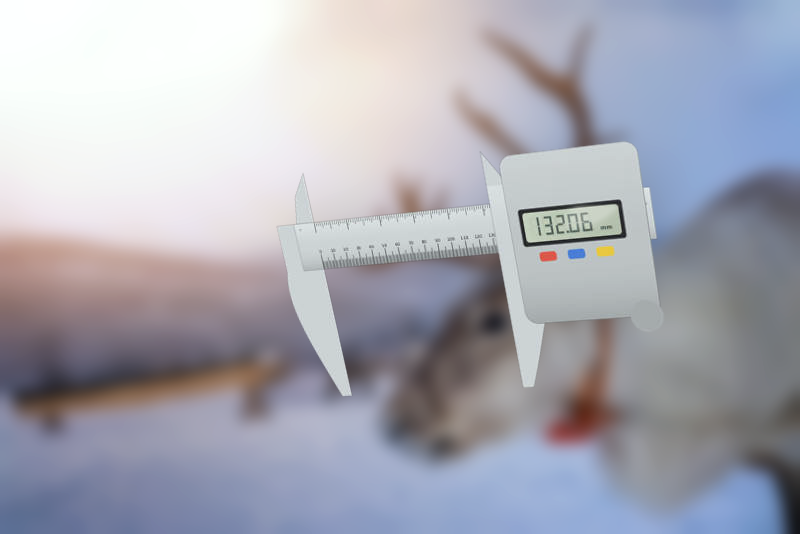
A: 132.06 mm
